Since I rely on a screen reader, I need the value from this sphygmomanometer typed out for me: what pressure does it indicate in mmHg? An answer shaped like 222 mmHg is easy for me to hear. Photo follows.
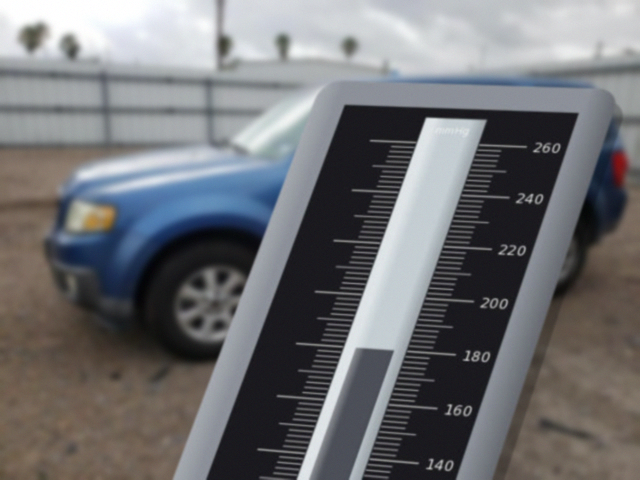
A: 180 mmHg
